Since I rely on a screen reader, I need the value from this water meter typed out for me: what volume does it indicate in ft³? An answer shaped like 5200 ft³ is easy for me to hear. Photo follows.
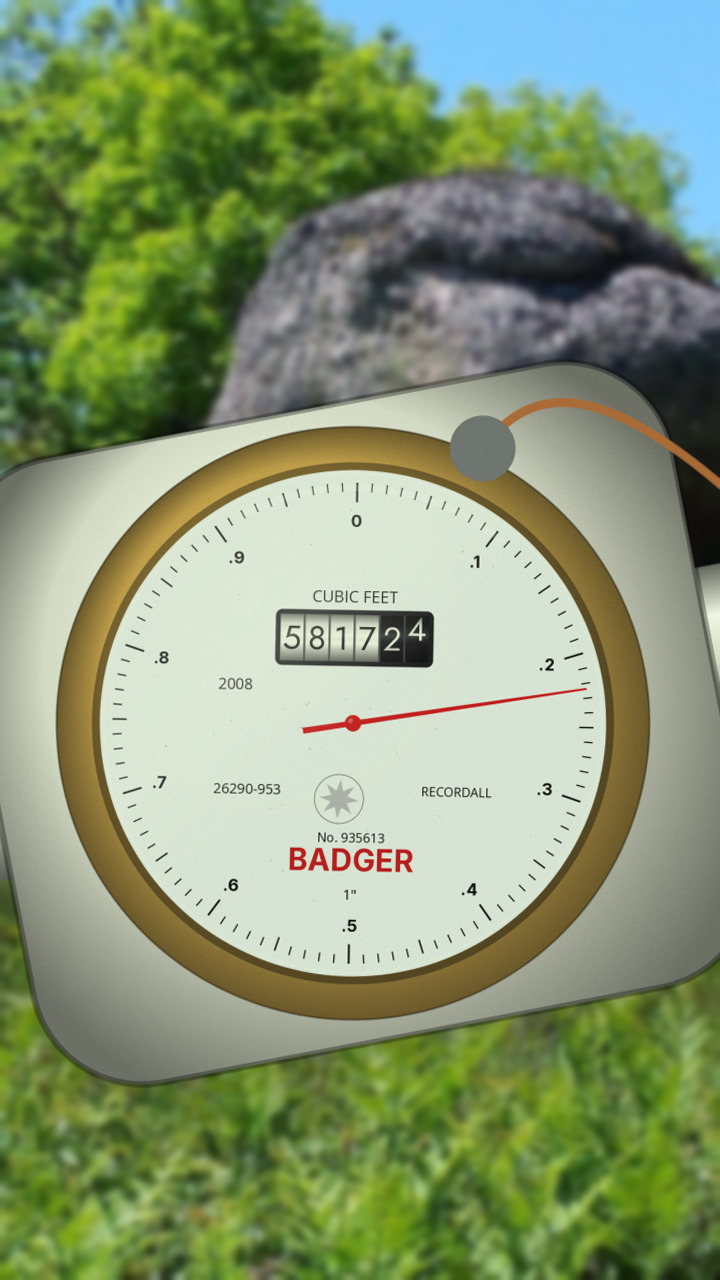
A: 581724.22 ft³
